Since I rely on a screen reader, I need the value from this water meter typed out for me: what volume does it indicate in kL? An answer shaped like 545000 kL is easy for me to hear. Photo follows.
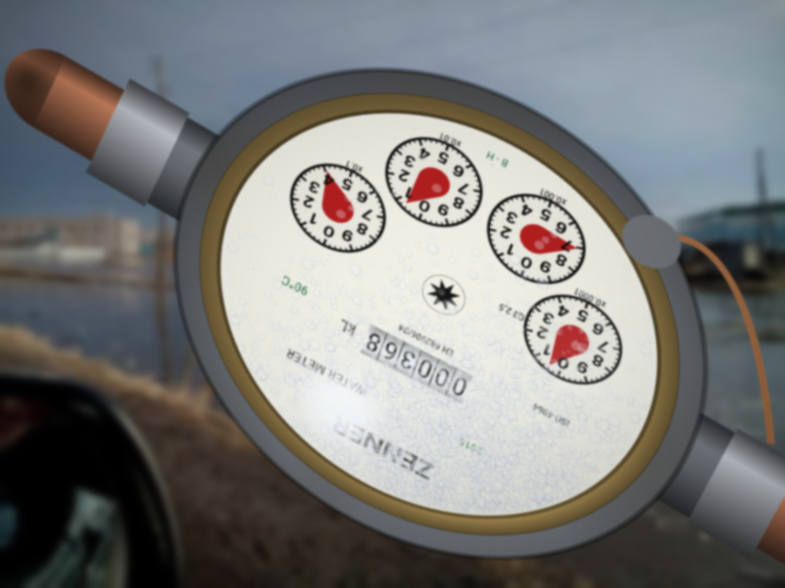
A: 368.4070 kL
